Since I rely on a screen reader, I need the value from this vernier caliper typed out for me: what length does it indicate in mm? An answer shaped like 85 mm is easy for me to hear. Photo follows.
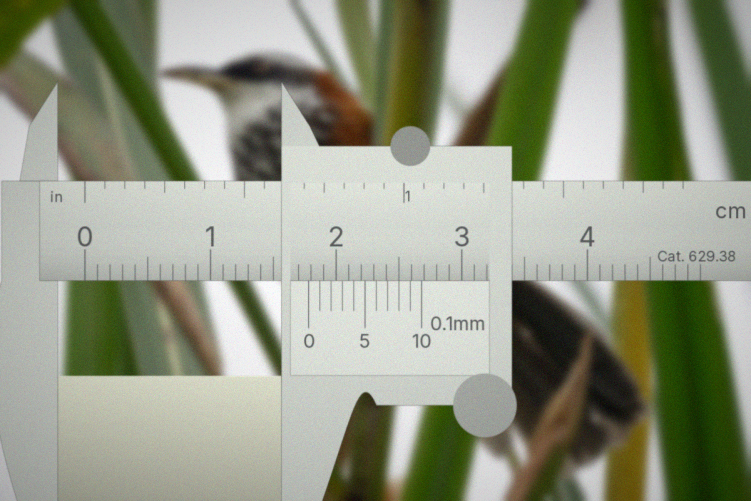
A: 17.8 mm
